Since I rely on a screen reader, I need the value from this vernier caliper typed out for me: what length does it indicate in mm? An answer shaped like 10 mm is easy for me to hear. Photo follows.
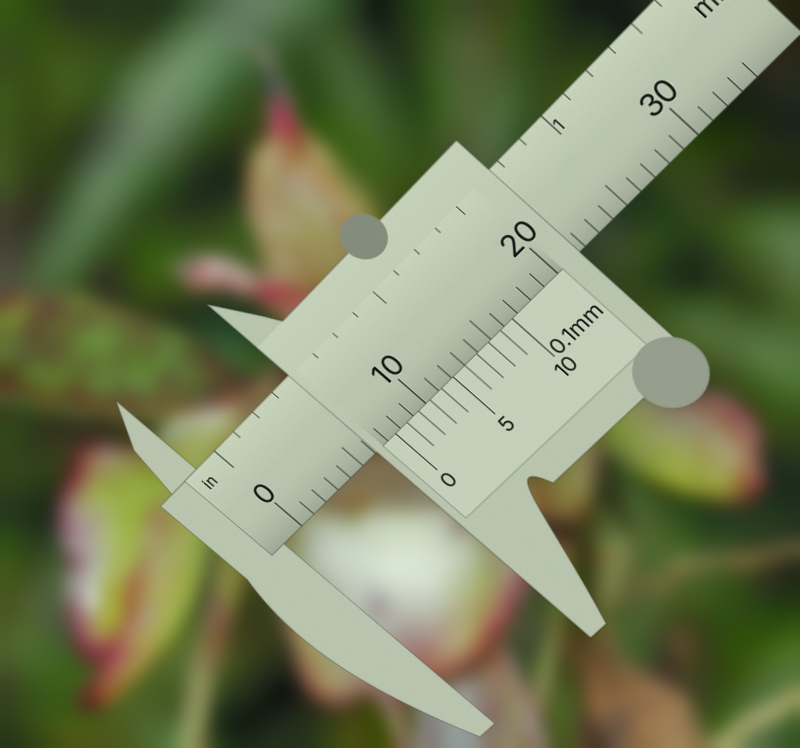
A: 7.6 mm
